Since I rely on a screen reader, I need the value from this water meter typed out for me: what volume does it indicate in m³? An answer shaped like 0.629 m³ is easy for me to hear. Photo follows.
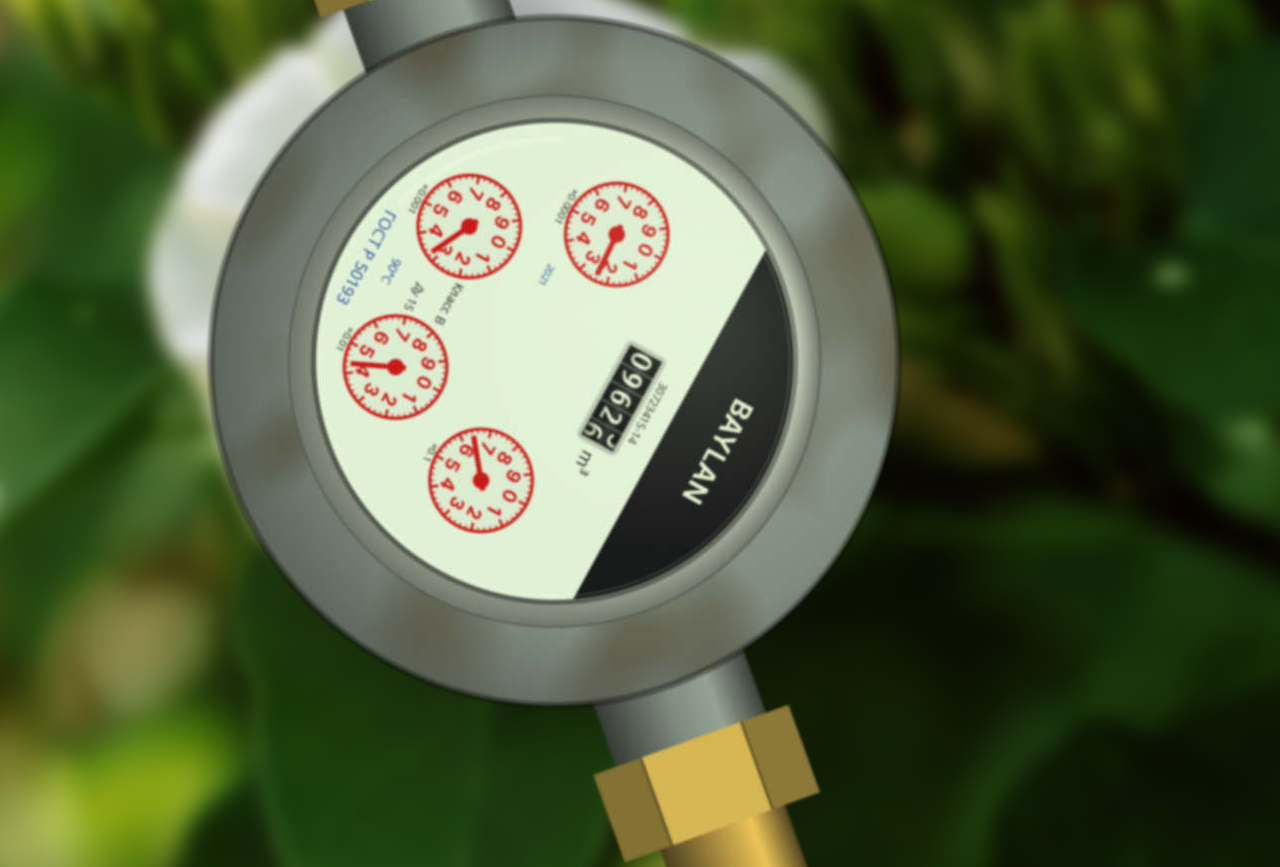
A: 9625.6432 m³
